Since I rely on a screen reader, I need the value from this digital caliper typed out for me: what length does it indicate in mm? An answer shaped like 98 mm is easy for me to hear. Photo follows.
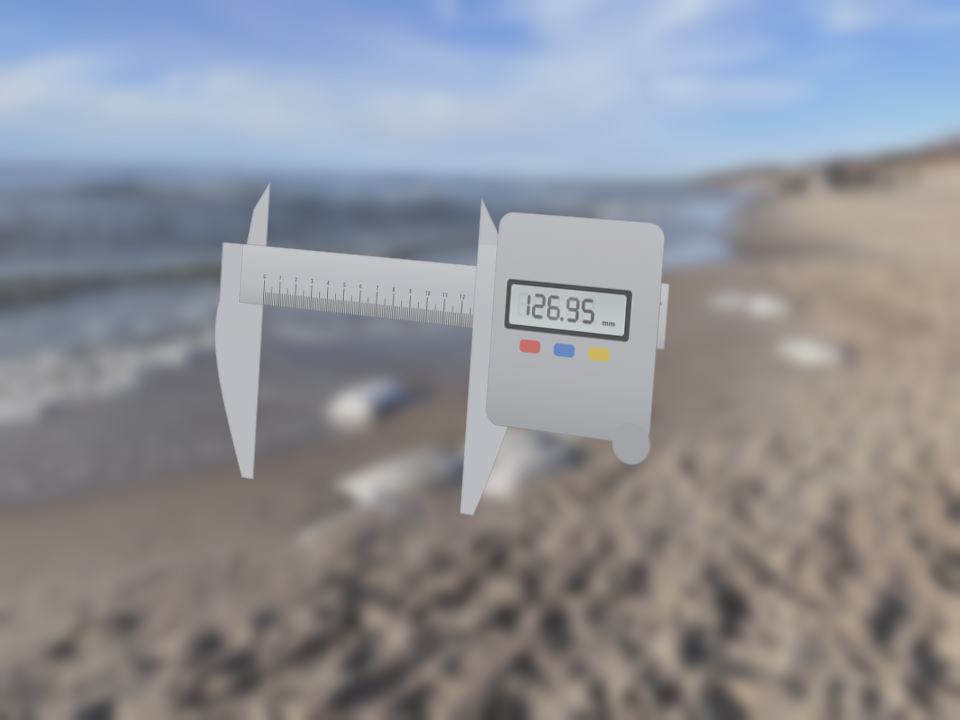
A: 126.95 mm
